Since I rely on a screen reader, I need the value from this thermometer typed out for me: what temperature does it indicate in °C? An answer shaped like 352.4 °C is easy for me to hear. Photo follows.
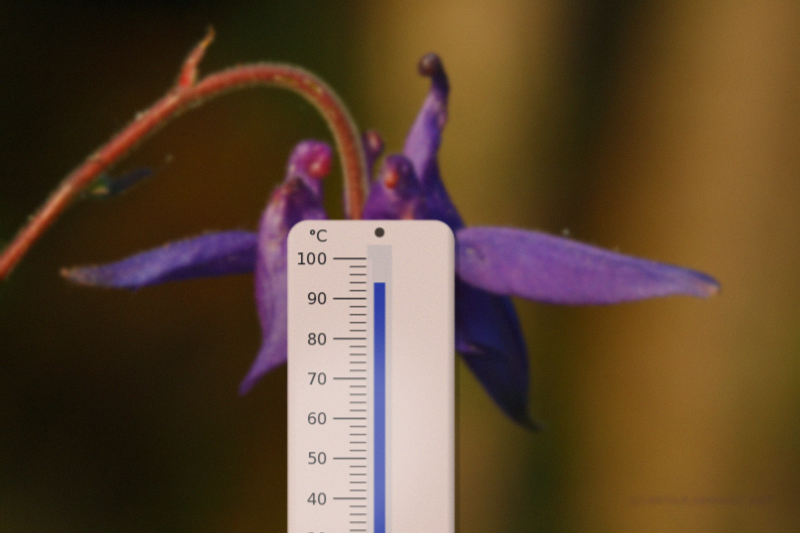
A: 94 °C
